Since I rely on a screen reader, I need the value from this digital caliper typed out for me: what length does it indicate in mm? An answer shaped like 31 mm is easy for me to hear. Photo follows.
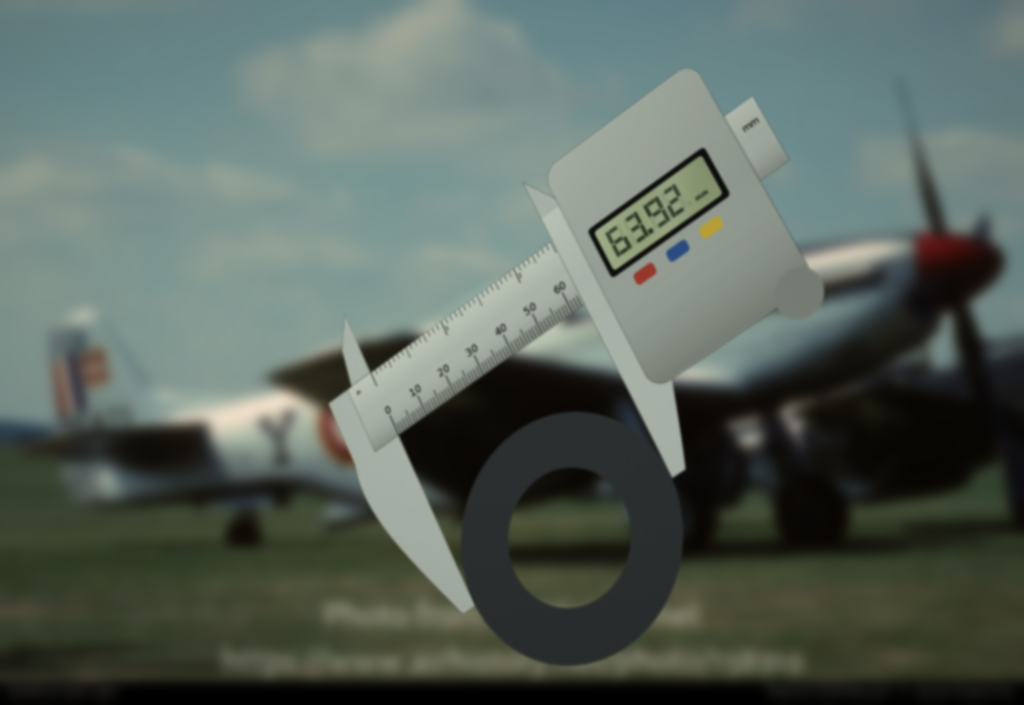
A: 63.92 mm
